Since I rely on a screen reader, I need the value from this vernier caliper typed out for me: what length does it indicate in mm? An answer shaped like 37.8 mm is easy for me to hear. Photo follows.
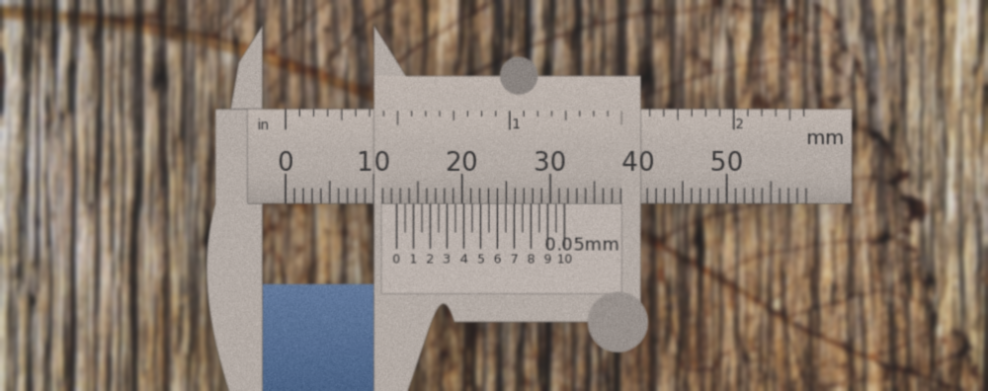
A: 12.6 mm
